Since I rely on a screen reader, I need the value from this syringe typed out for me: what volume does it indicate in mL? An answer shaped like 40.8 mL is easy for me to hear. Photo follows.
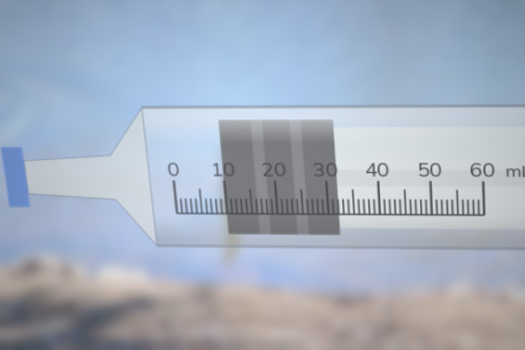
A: 10 mL
